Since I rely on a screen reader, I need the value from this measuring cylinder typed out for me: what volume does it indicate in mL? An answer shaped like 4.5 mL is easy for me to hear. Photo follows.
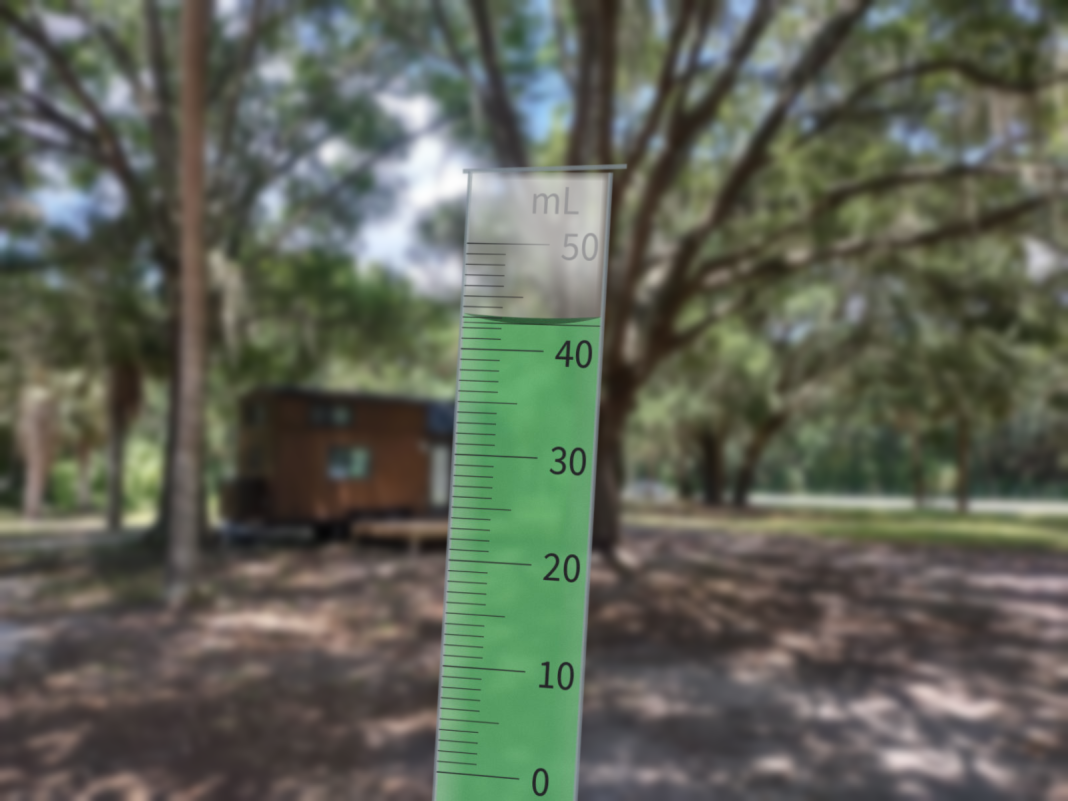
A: 42.5 mL
